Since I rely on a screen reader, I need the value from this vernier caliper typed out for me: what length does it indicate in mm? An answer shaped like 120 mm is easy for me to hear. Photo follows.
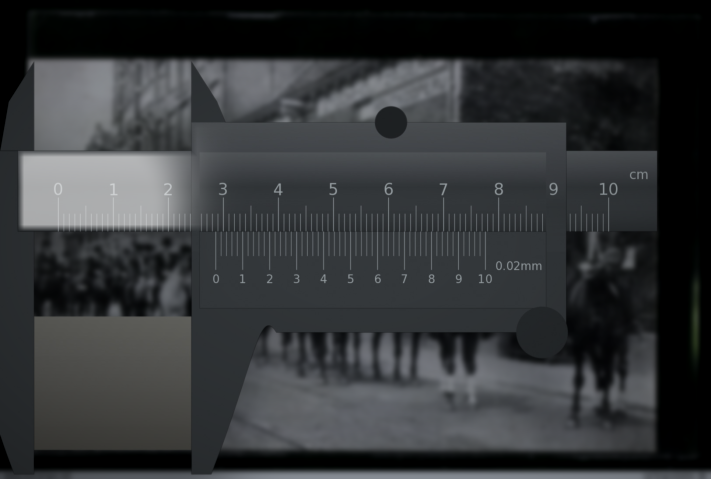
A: 28.6 mm
